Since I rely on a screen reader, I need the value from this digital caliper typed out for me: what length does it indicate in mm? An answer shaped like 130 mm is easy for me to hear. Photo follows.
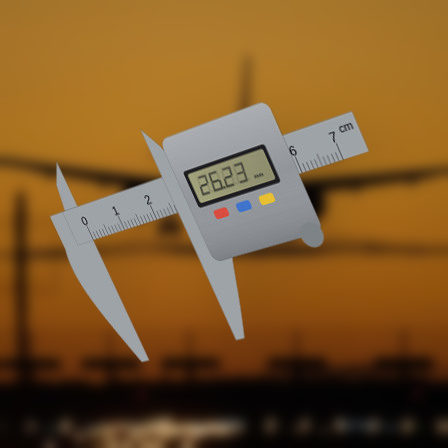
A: 26.23 mm
